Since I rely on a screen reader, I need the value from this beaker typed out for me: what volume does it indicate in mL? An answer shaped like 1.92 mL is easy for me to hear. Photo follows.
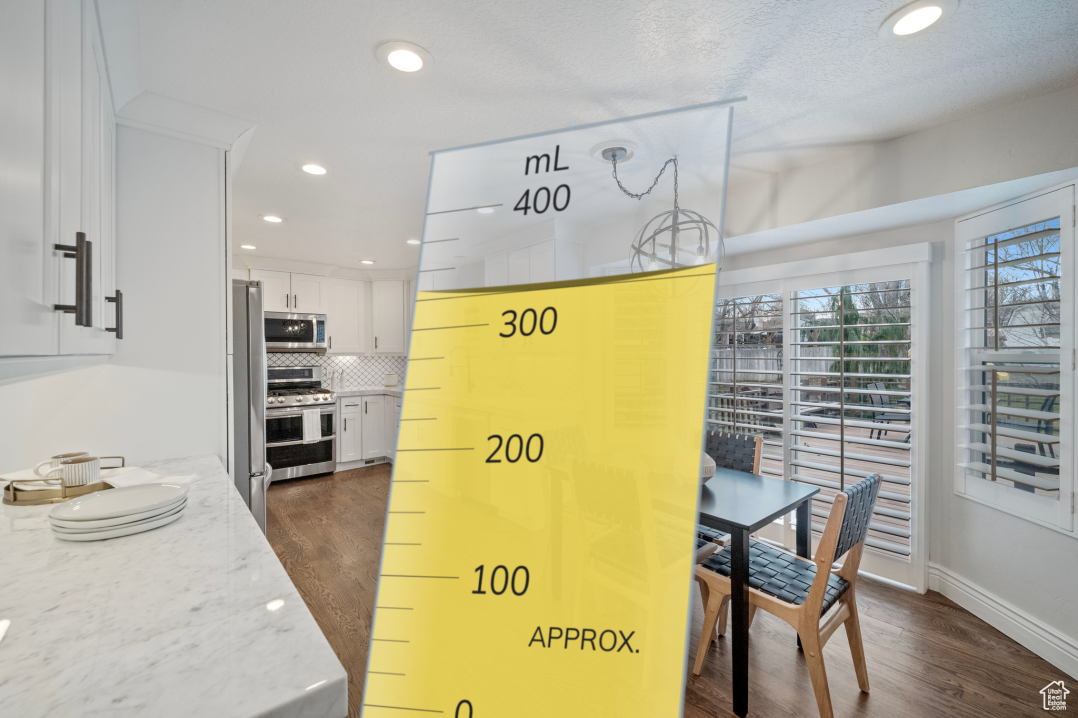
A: 325 mL
